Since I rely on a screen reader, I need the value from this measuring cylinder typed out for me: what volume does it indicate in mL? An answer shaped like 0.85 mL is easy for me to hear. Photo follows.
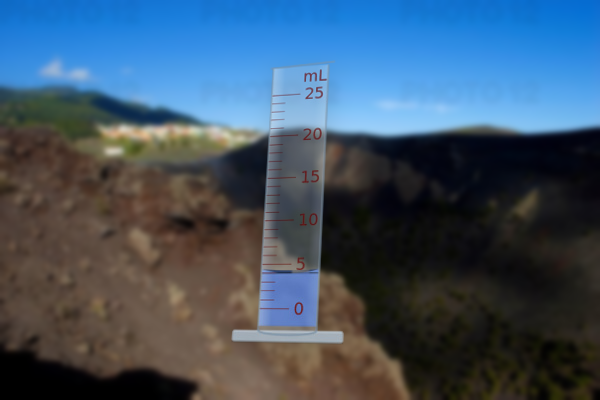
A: 4 mL
